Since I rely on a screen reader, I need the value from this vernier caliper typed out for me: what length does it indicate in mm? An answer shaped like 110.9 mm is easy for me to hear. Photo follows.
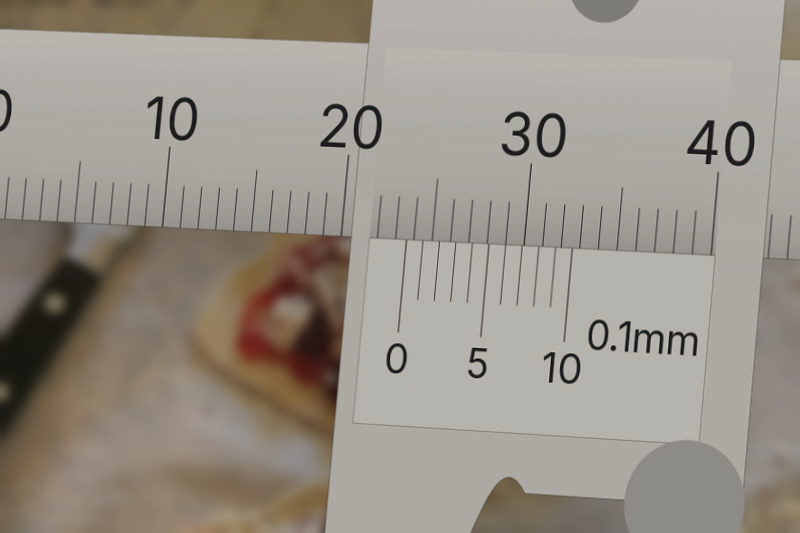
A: 23.6 mm
